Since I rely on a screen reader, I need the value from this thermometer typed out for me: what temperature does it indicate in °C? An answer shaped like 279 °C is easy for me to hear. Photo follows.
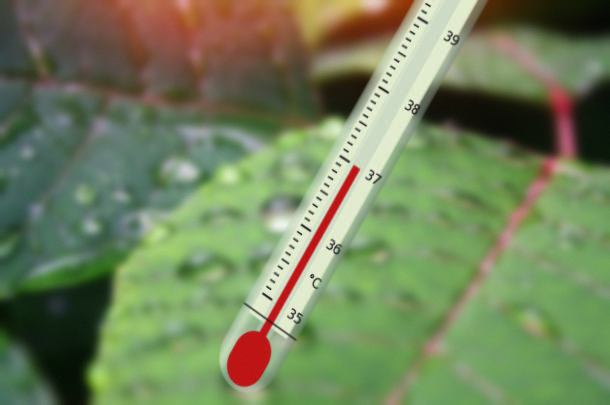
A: 37 °C
